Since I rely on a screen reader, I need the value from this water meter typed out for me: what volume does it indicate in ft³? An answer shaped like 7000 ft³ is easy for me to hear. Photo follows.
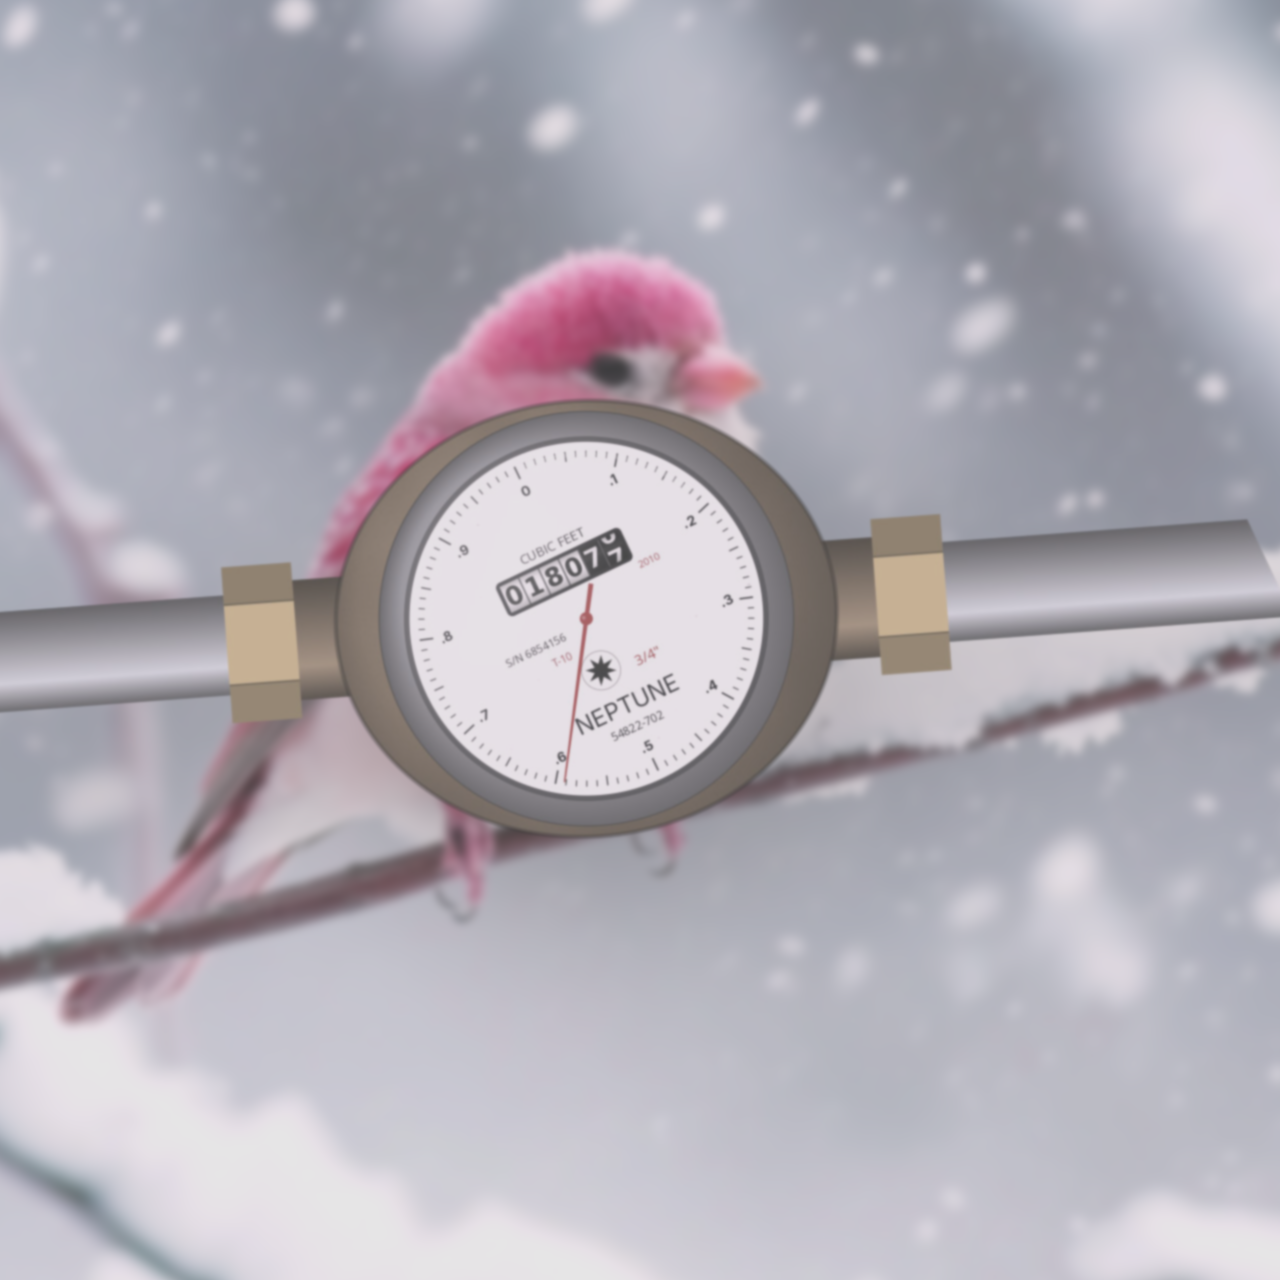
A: 18076.59 ft³
